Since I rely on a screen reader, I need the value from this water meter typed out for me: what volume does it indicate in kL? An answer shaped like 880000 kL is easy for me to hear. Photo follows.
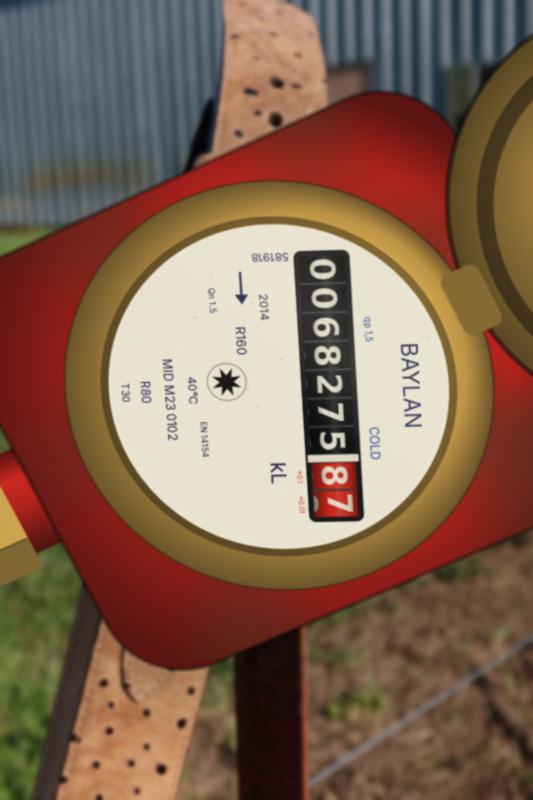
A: 68275.87 kL
